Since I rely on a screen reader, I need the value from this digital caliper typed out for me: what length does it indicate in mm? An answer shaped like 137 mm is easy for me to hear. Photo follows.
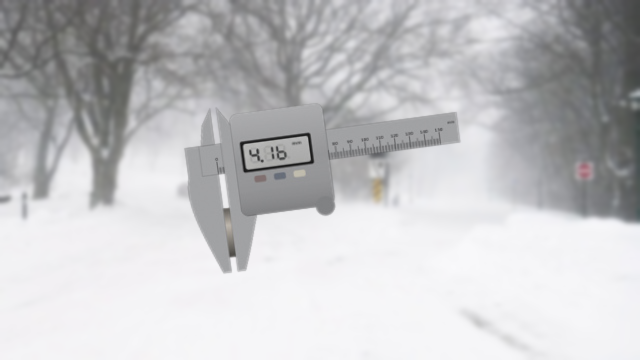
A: 4.16 mm
